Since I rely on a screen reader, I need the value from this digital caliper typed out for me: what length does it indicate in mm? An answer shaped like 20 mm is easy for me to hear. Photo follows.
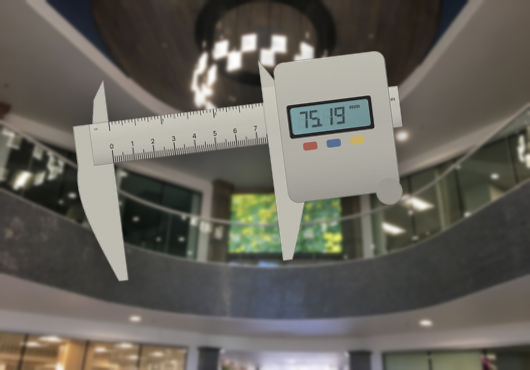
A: 75.19 mm
